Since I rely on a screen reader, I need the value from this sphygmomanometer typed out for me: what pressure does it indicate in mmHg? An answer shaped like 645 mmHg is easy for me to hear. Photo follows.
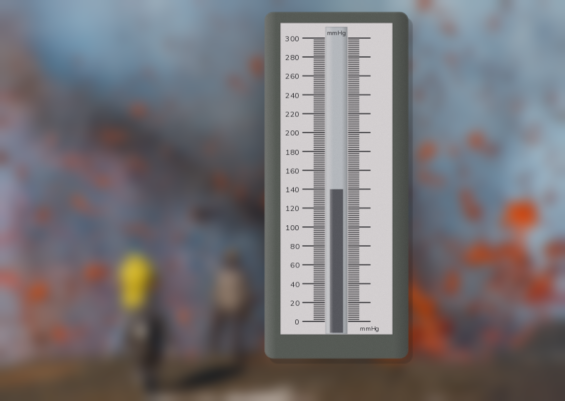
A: 140 mmHg
